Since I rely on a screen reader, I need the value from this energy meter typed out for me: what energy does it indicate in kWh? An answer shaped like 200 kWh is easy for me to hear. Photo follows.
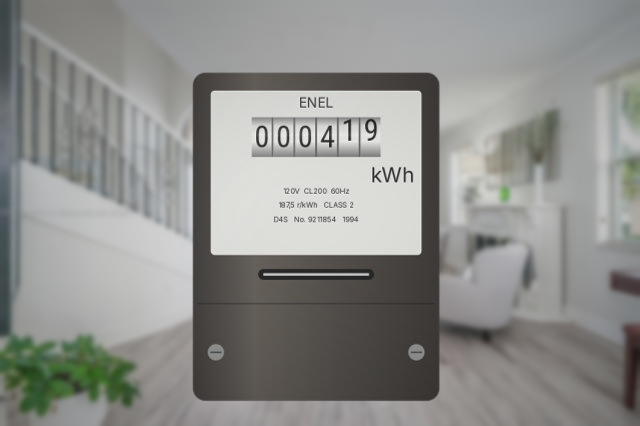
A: 419 kWh
